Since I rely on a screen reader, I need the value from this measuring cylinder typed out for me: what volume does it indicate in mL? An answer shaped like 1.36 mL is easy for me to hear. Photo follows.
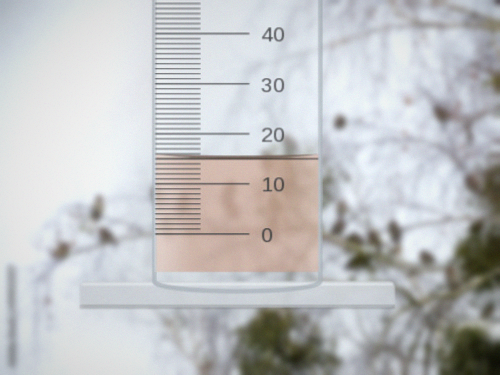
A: 15 mL
